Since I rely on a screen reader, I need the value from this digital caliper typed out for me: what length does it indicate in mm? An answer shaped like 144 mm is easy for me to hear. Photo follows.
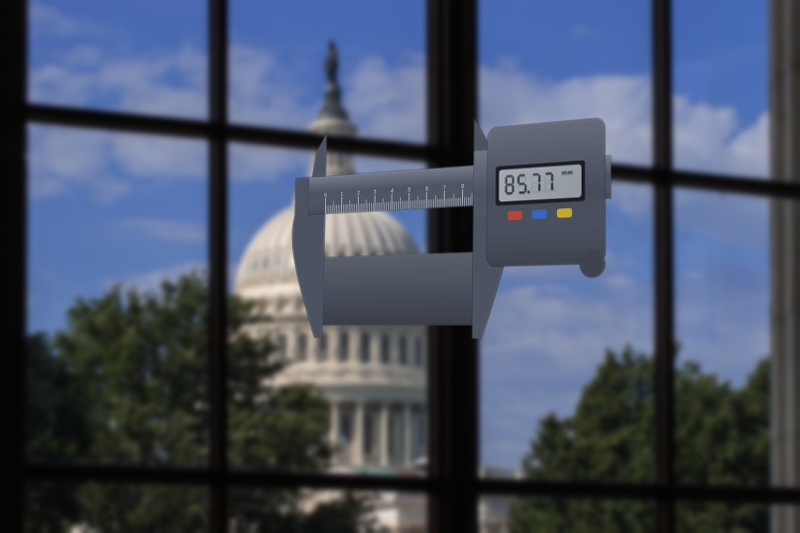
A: 85.77 mm
